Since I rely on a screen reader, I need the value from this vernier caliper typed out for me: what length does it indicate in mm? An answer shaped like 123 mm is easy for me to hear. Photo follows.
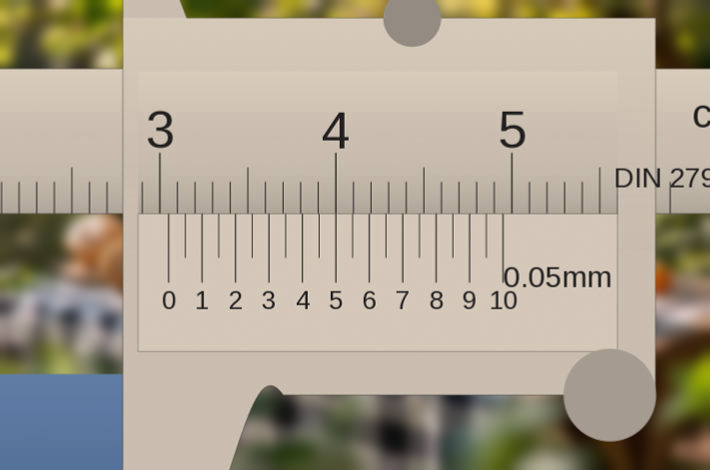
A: 30.5 mm
